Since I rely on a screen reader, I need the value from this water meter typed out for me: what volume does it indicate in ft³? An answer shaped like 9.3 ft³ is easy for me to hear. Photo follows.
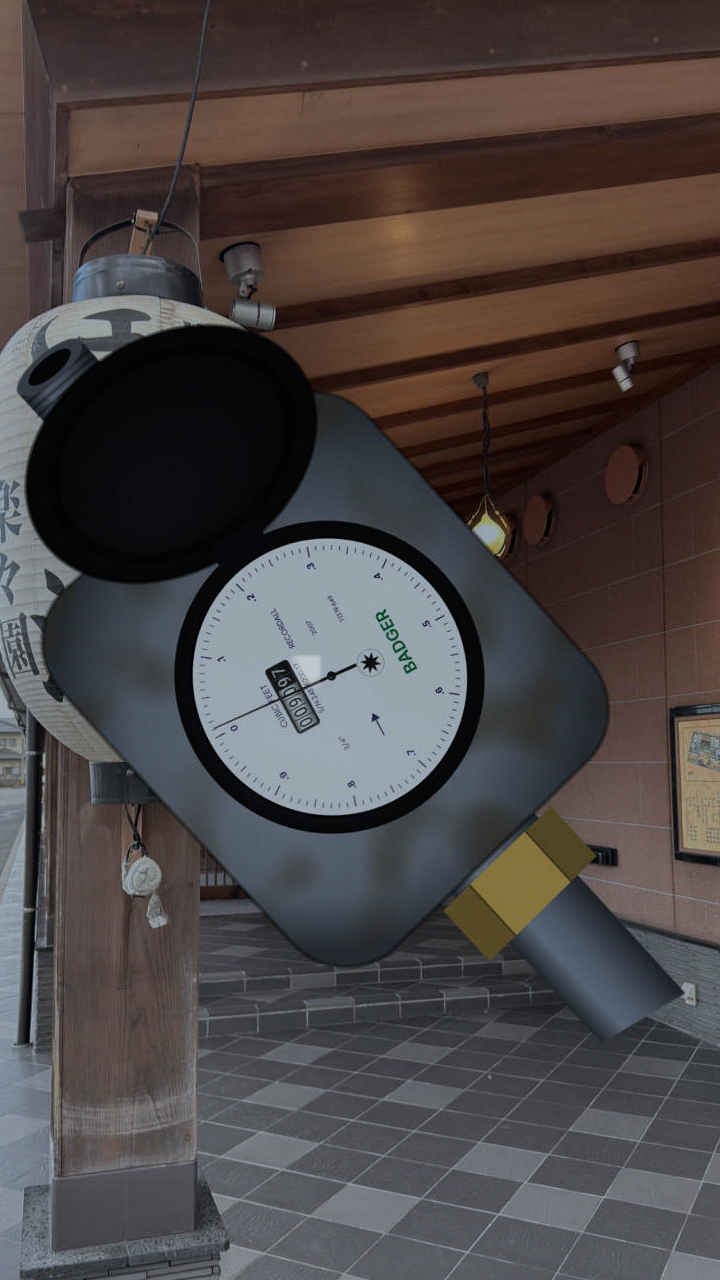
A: 9097.01 ft³
